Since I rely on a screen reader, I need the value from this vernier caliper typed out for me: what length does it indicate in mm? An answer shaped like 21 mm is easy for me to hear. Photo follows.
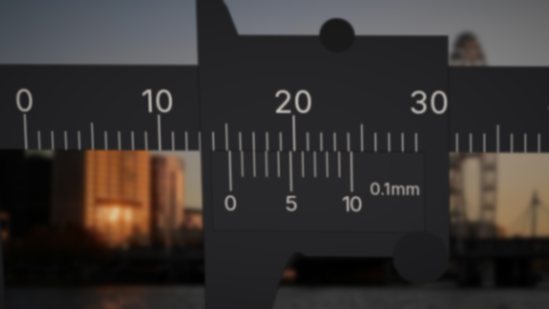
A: 15.2 mm
